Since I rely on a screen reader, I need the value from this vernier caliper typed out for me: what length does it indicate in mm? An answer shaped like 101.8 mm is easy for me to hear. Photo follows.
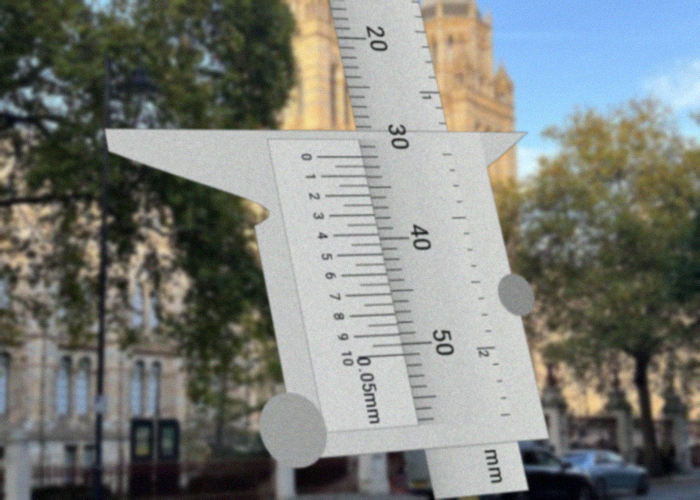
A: 32.0 mm
